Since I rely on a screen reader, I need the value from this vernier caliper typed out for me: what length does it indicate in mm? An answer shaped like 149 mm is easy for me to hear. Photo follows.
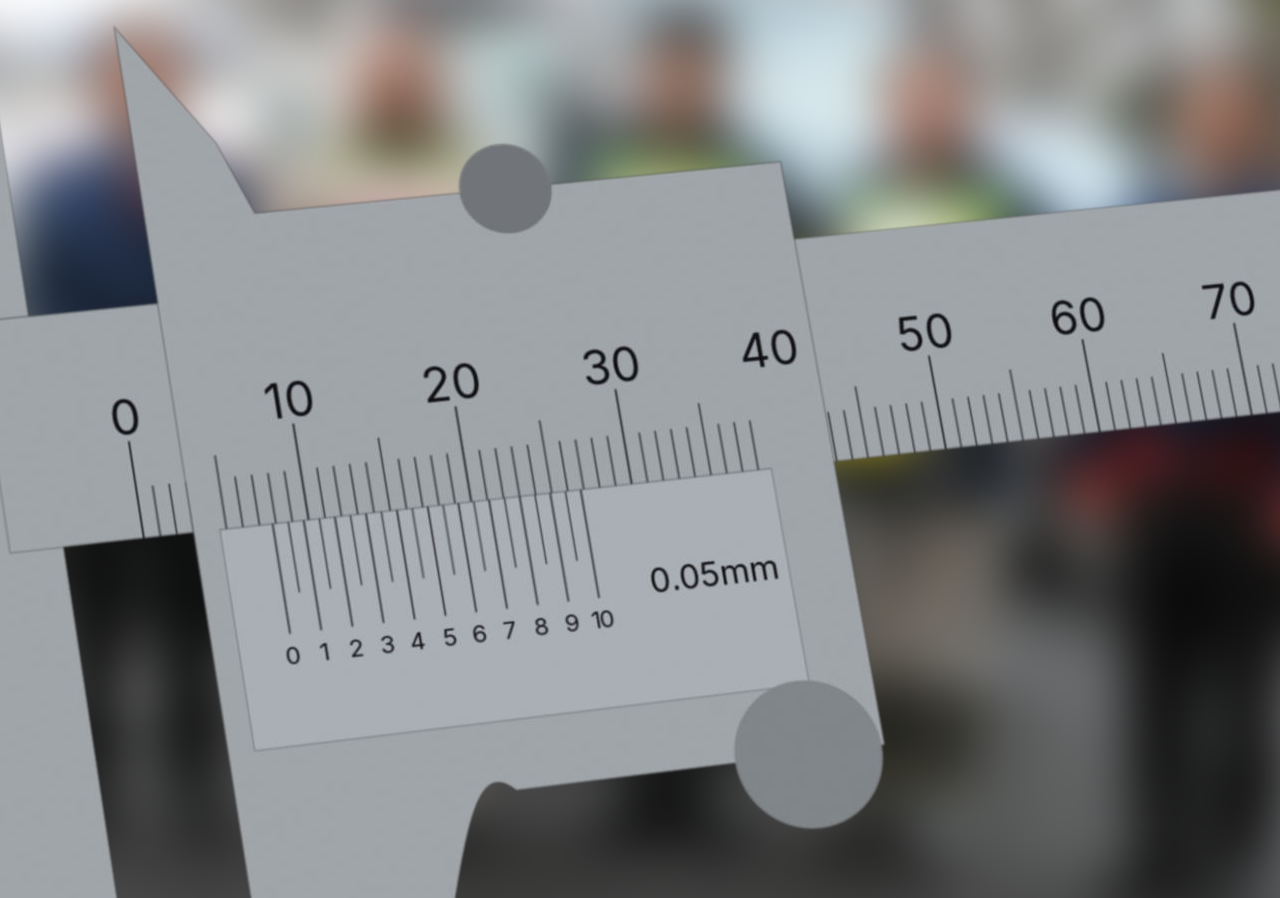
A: 7.8 mm
